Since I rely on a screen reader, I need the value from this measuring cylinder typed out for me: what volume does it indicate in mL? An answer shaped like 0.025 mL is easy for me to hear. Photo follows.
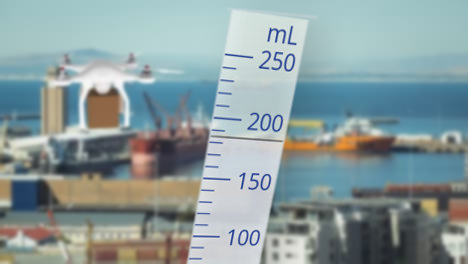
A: 185 mL
